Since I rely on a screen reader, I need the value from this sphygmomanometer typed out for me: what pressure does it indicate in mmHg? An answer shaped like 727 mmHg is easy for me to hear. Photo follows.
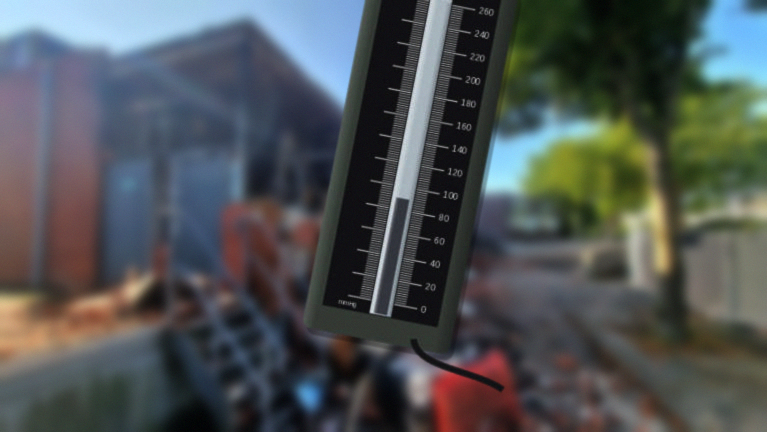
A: 90 mmHg
